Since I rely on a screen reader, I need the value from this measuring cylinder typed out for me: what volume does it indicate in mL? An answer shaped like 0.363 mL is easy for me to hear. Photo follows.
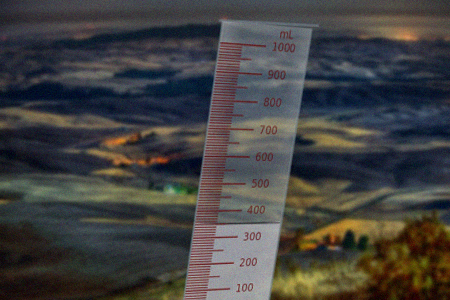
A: 350 mL
